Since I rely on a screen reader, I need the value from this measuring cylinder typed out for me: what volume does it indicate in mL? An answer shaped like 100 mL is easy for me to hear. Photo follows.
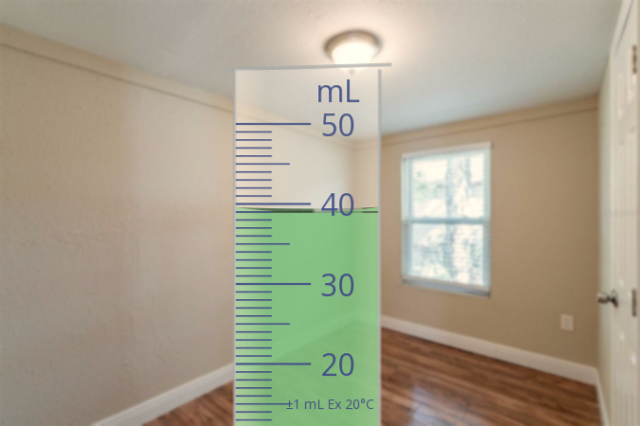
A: 39 mL
